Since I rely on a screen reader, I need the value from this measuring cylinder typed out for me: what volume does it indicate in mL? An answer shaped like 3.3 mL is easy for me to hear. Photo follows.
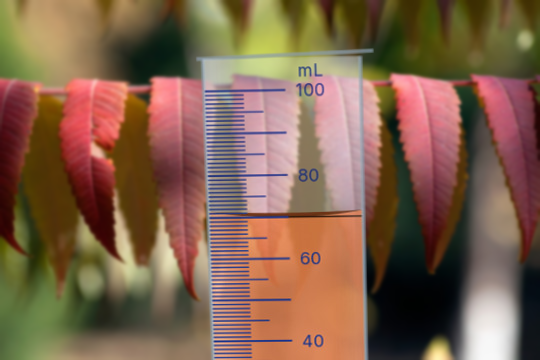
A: 70 mL
